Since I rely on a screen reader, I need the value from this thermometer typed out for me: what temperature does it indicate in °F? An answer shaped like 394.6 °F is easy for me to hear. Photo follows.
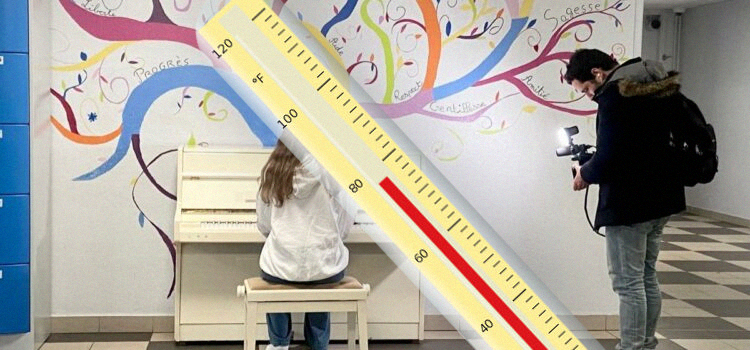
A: 77 °F
